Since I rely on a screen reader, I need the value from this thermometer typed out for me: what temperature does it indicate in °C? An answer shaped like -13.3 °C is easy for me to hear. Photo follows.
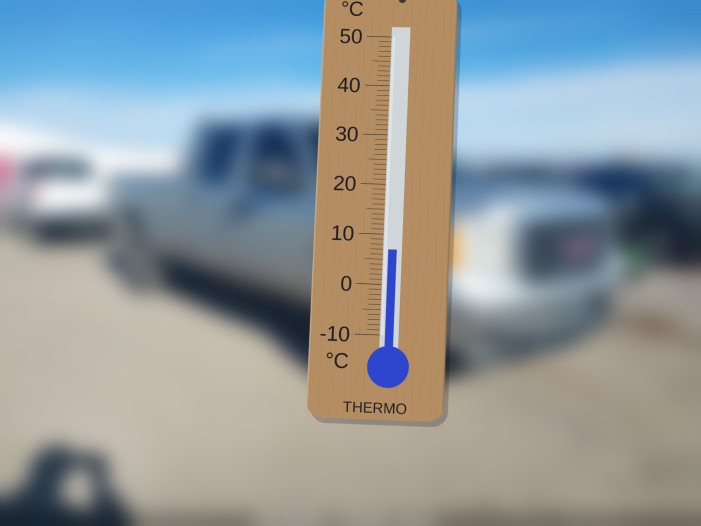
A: 7 °C
